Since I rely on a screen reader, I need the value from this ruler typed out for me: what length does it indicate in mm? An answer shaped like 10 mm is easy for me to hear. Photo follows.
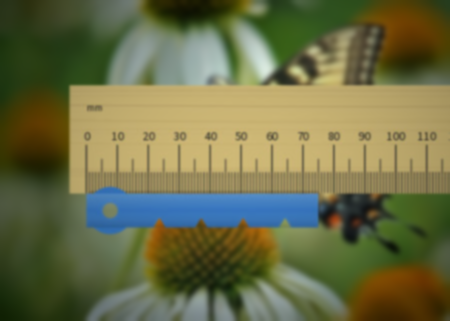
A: 75 mm
